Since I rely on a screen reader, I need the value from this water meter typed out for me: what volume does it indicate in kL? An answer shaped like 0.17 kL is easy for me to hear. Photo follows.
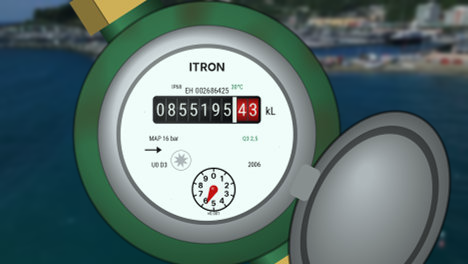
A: 855195.435 kL
